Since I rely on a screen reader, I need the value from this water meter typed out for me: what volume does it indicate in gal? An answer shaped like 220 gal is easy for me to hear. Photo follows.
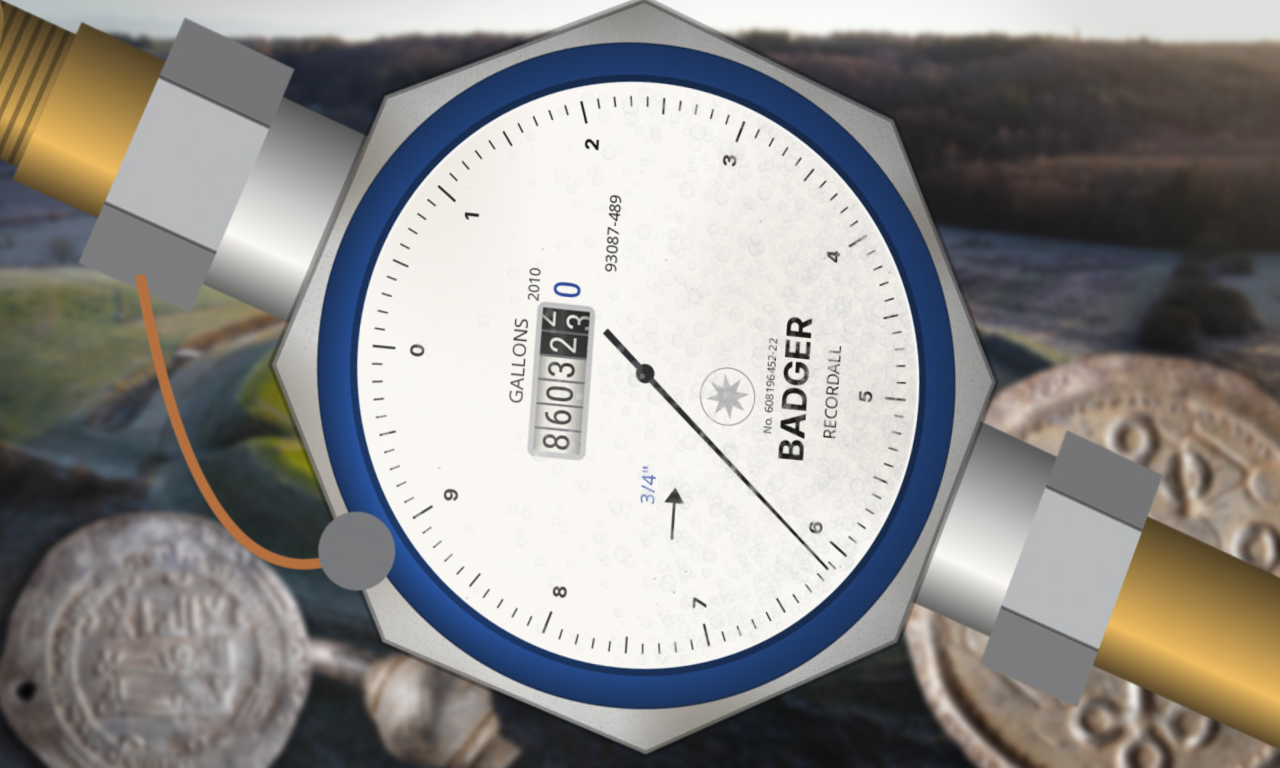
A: 8603226.1 gal
